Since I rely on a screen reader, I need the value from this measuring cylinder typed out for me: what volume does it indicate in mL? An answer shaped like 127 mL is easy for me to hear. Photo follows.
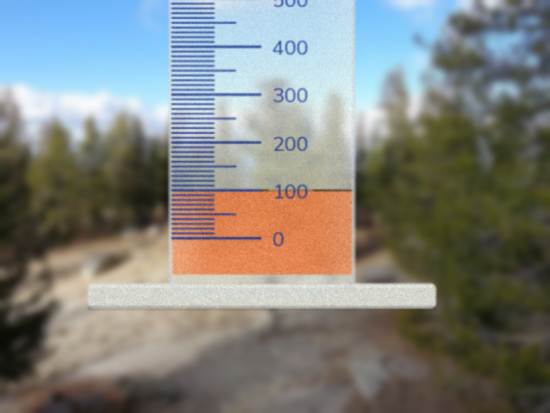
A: 100 mL
